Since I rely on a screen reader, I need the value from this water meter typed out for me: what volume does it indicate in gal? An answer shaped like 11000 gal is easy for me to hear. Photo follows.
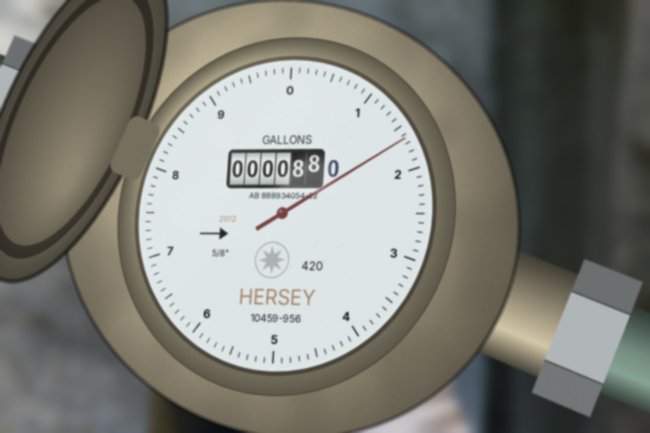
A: 881.6 gal
